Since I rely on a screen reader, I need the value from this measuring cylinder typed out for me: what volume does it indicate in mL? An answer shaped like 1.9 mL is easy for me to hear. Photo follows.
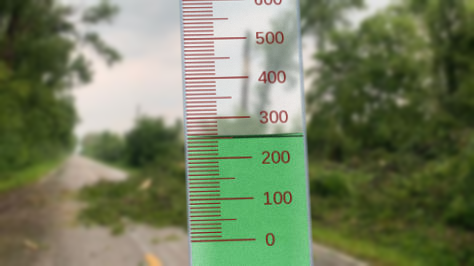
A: 250 mL
